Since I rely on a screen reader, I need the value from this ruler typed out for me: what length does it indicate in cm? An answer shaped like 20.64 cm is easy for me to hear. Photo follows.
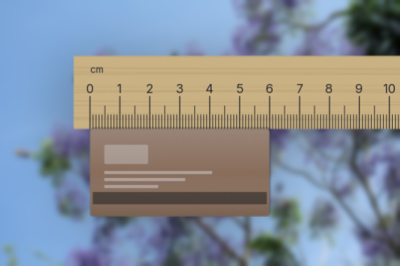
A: 6 cm
